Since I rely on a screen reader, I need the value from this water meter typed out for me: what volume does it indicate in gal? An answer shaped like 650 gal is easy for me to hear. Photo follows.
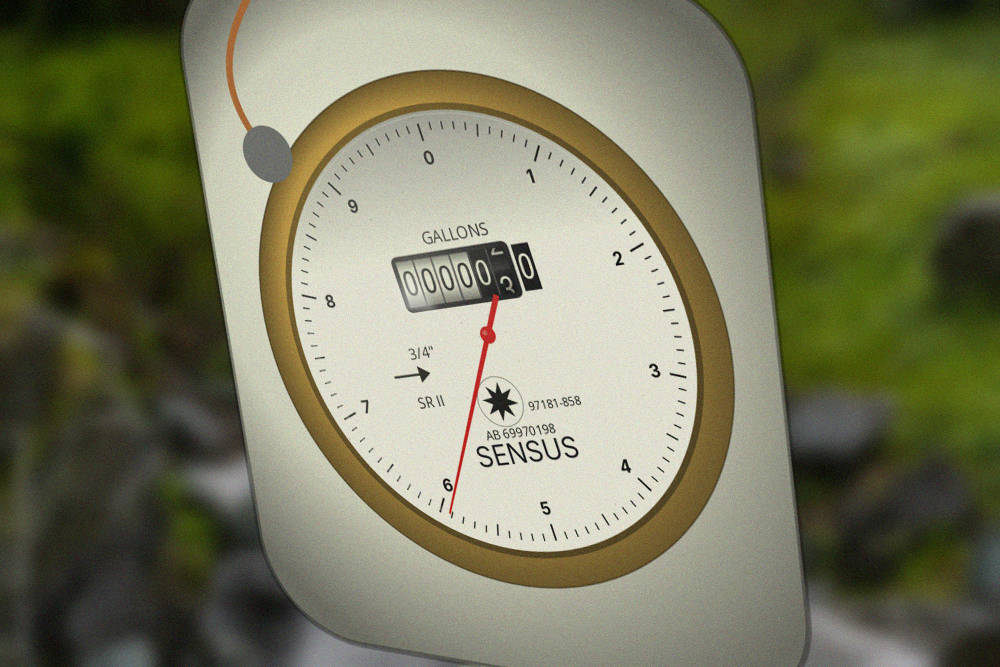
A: 25.9 gal
